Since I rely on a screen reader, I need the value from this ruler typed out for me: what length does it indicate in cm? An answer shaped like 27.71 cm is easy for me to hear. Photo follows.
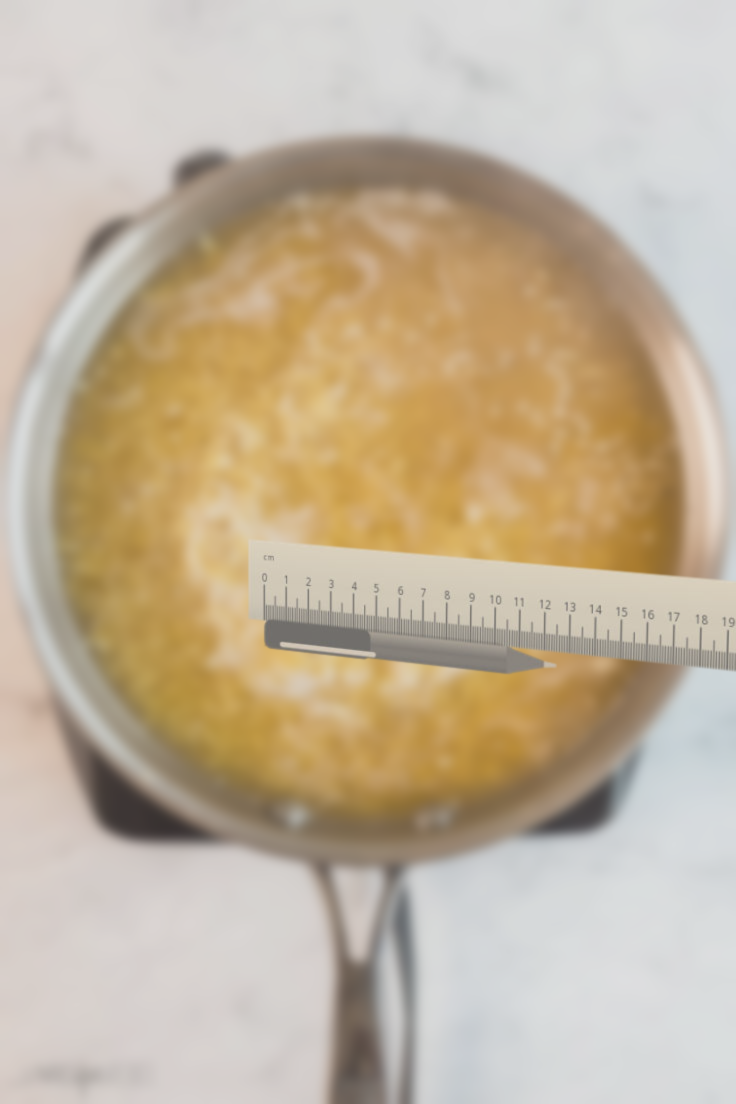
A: 12.5 cm
